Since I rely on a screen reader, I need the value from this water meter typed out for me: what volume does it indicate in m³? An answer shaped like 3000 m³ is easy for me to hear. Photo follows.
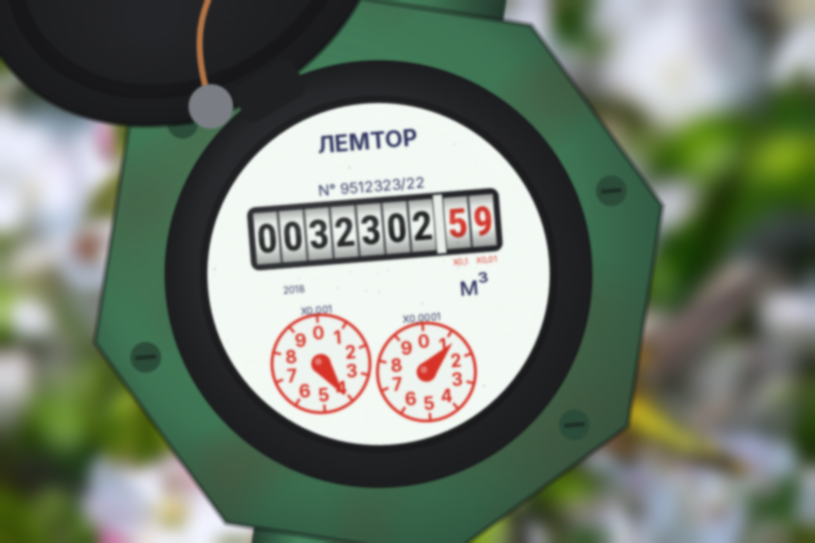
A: 32302.5941 m³
